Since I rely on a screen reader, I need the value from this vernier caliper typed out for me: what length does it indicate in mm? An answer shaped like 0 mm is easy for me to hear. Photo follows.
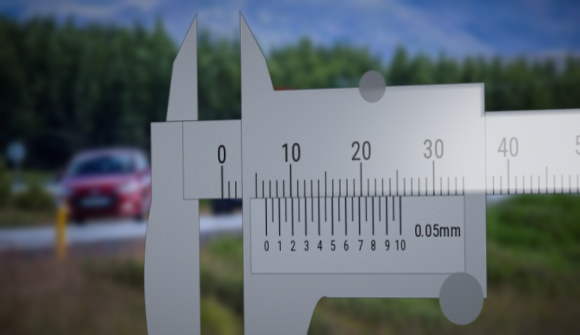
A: 6.4 mm
